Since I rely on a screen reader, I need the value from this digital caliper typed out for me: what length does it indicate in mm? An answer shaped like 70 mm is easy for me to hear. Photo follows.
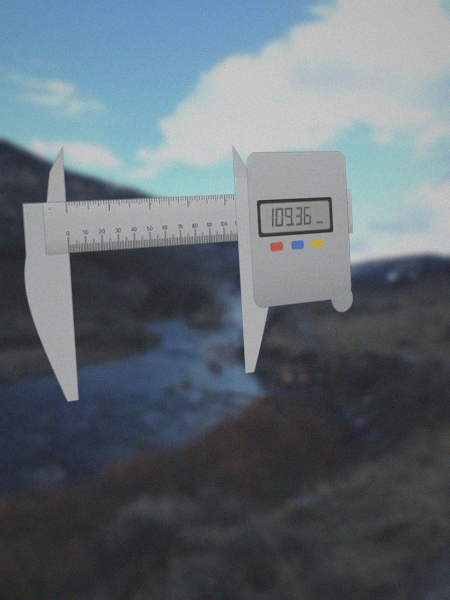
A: 109.36 mm
